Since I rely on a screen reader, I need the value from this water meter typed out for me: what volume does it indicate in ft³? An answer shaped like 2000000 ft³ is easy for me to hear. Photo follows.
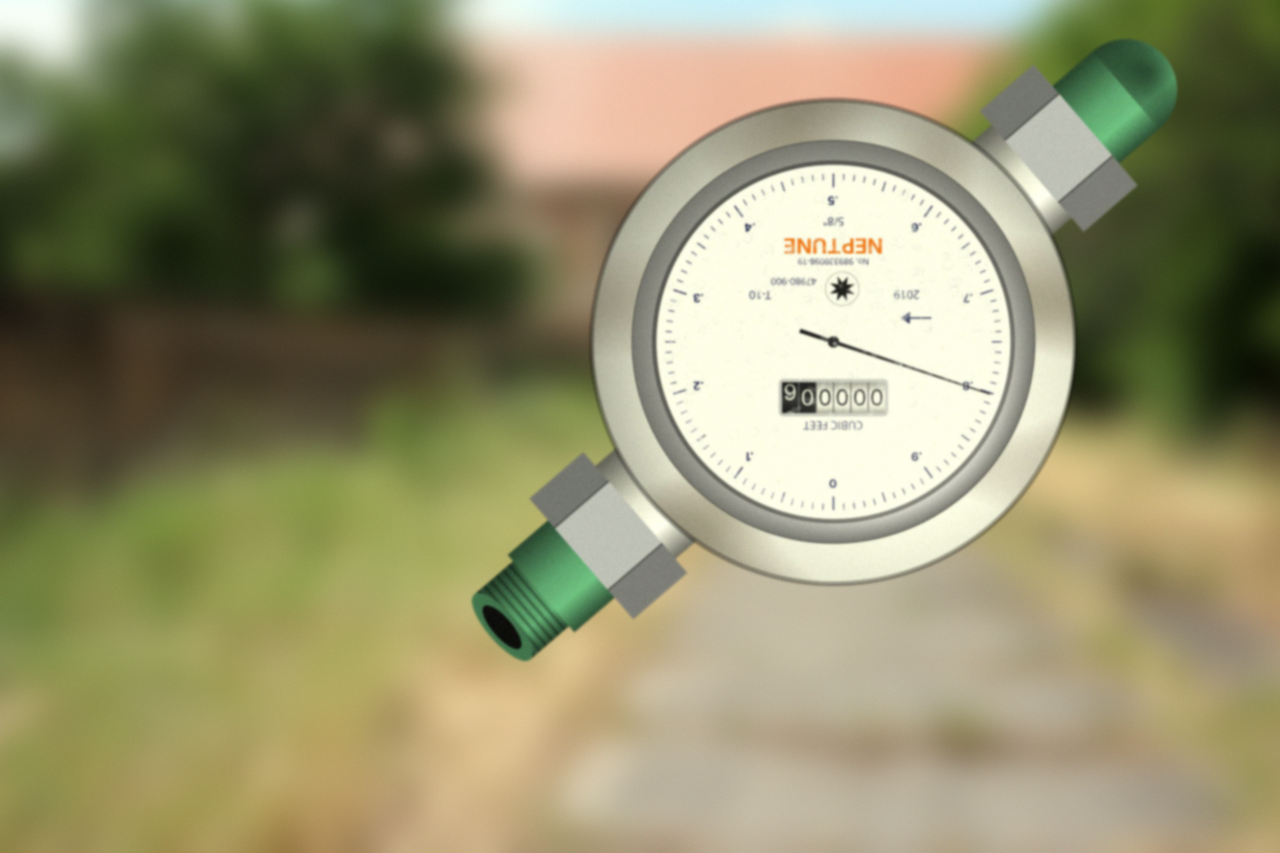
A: 5.80 ft³
